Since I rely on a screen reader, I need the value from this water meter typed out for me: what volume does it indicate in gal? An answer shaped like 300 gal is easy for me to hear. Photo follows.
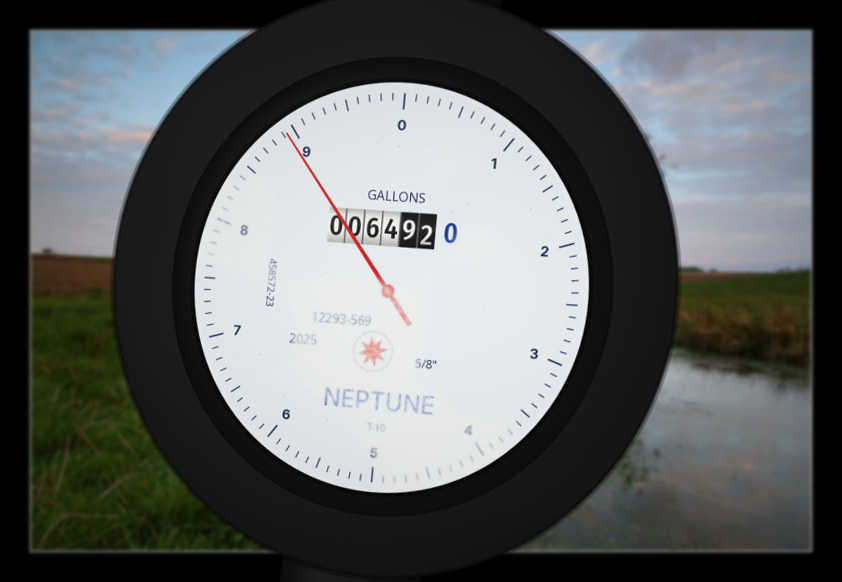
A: 64918.9 gal
